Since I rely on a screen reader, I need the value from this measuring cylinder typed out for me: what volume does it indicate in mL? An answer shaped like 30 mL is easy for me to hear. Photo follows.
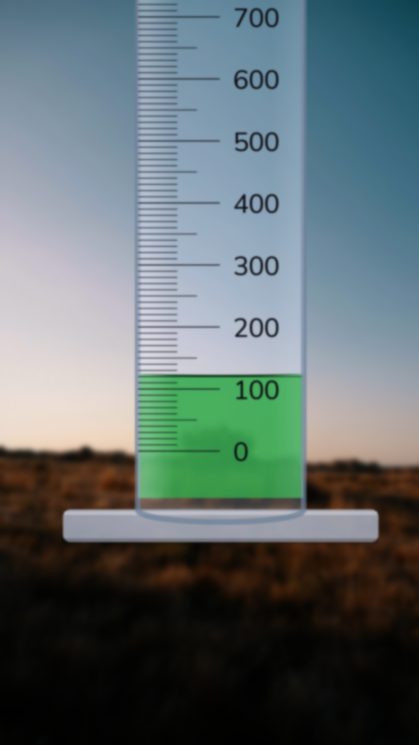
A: 120 mL
